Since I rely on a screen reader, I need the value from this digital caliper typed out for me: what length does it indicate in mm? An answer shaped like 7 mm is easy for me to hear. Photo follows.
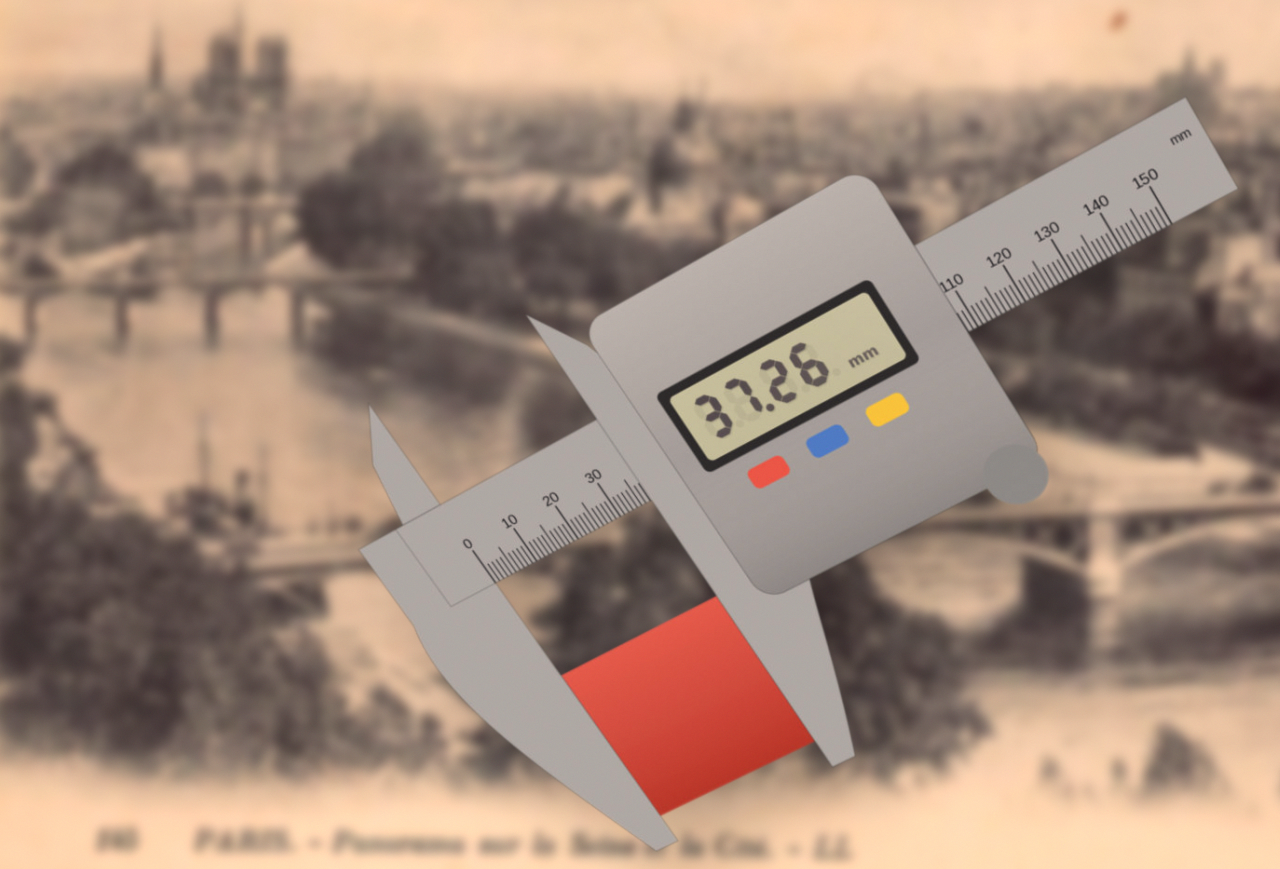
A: 37.26 mm
